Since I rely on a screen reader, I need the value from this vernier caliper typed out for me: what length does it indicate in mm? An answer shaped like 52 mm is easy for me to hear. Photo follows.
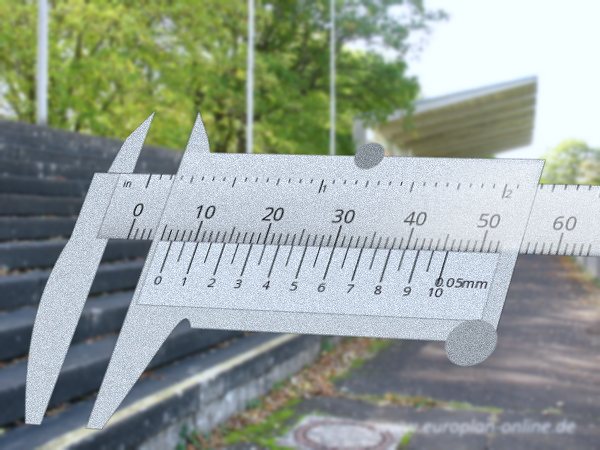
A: 6.6 mm
